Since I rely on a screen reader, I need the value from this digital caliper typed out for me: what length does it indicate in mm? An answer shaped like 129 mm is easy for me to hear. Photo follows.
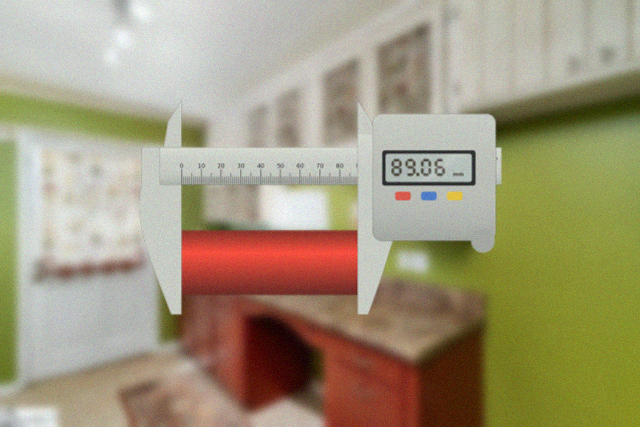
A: 89.06 mm
